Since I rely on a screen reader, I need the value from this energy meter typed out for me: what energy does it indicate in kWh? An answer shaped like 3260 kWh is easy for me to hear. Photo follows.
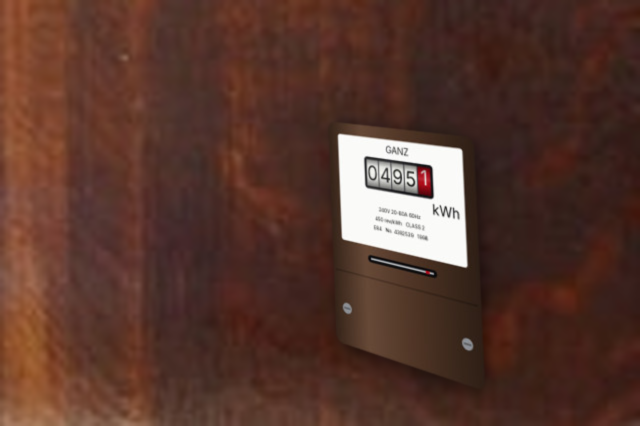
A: 495.1 kWh
